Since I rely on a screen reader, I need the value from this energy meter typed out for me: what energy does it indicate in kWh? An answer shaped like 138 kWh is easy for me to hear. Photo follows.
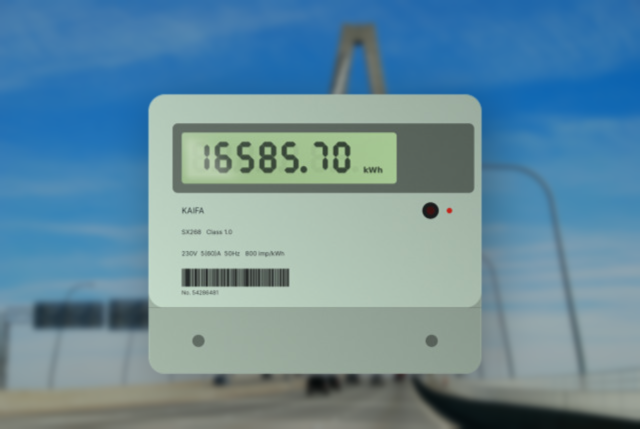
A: 16585.70 kWh
